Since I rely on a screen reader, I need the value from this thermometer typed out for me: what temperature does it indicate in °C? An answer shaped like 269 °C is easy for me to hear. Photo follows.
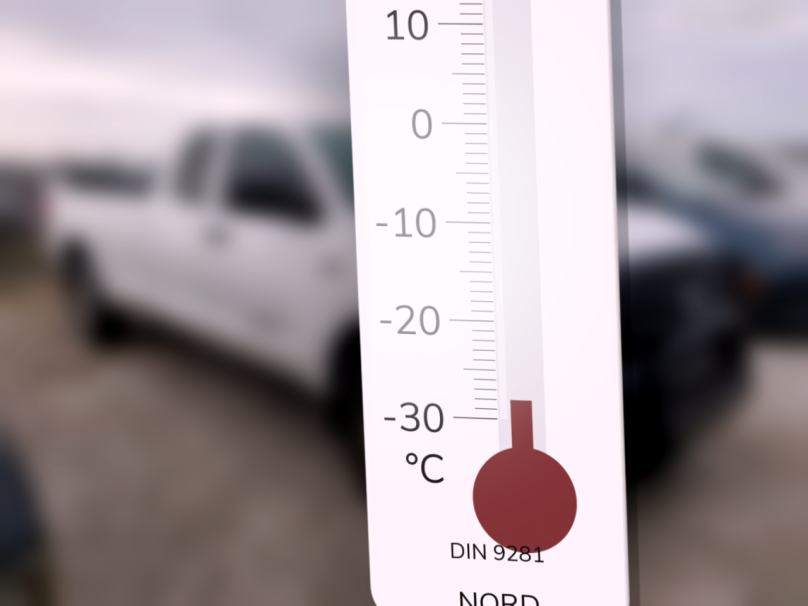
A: -28 °C
